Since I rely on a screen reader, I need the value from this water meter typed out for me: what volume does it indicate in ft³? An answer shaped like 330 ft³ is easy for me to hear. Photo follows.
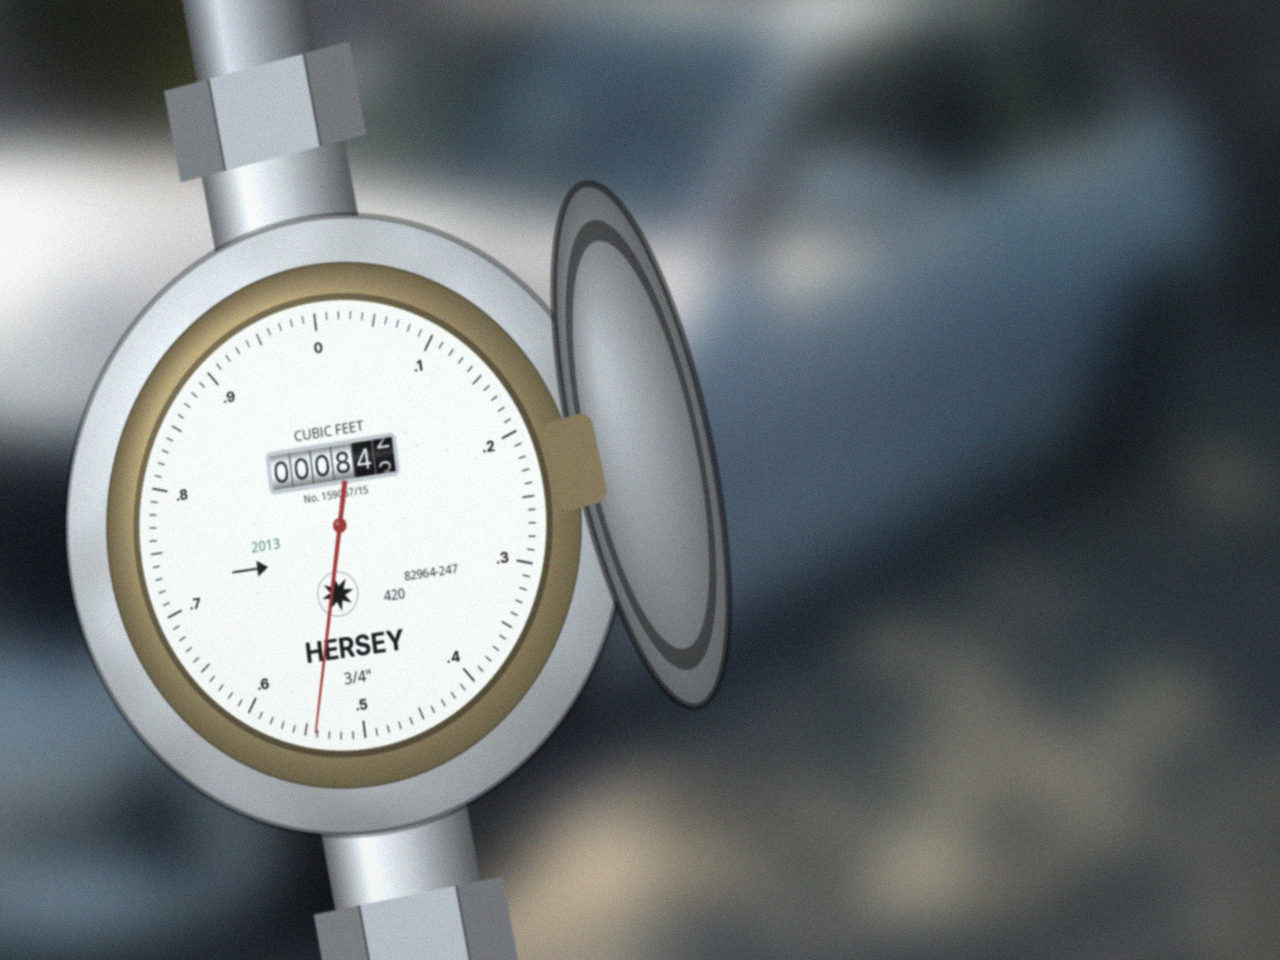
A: 842.54 ft³
